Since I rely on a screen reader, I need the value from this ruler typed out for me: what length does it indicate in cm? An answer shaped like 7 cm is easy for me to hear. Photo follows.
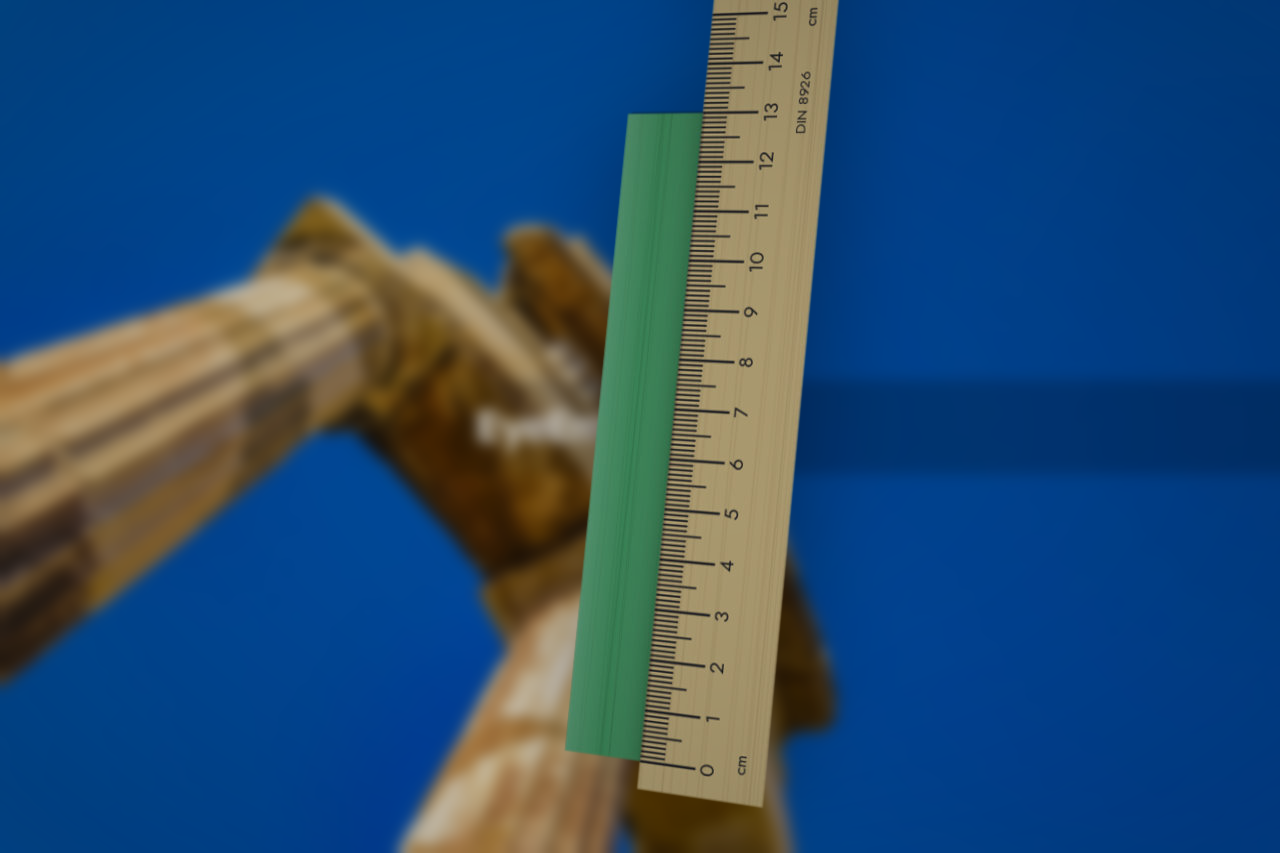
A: 13 cm
